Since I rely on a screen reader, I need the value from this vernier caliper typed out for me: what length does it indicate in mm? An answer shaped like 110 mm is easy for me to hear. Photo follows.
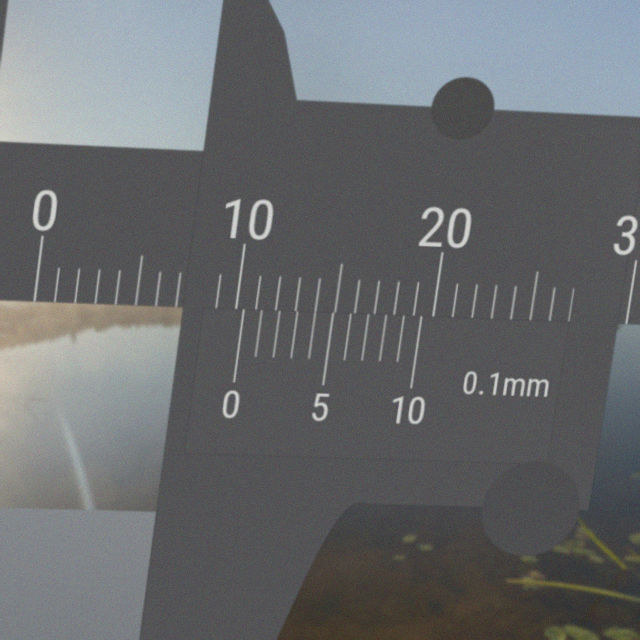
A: 10.4 mm
